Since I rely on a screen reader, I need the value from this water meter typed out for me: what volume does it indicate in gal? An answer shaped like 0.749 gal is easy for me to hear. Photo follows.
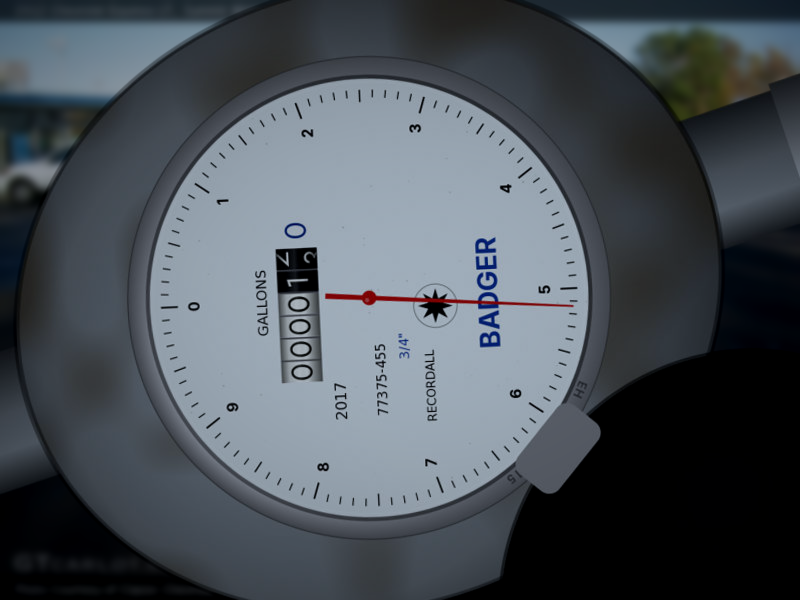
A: 125.1 gal
